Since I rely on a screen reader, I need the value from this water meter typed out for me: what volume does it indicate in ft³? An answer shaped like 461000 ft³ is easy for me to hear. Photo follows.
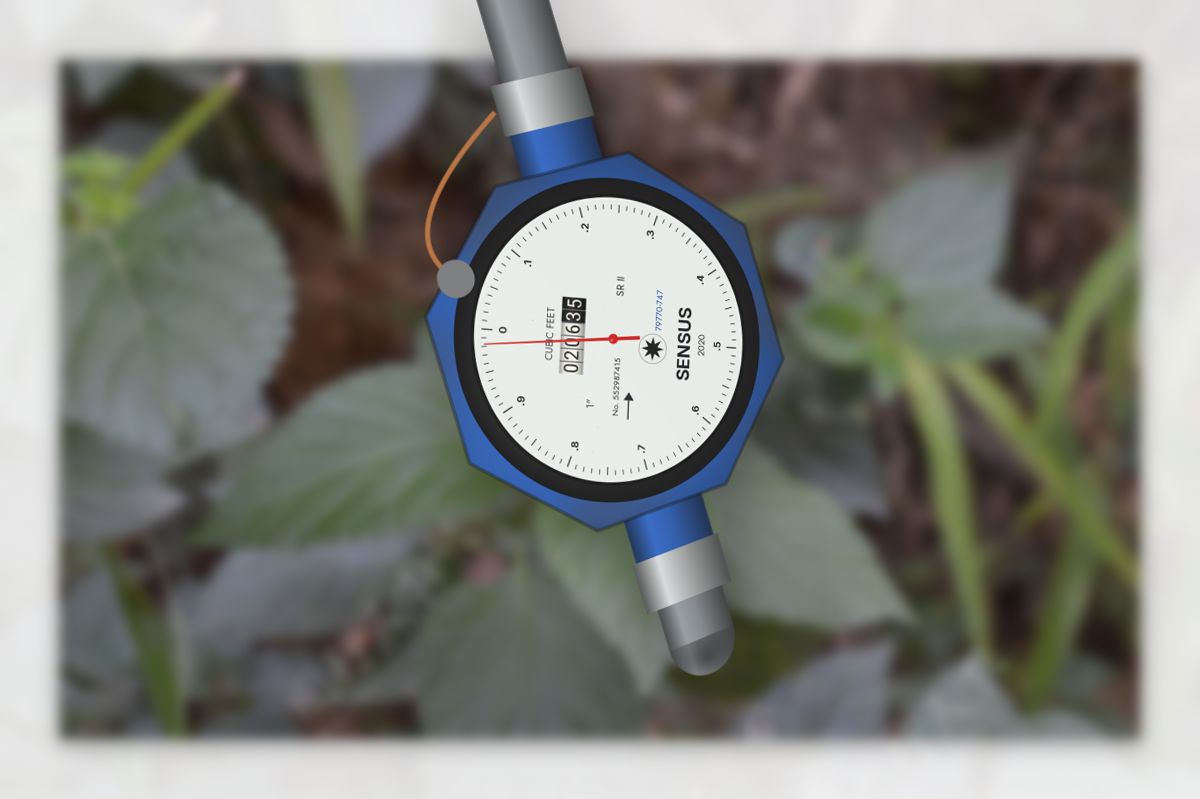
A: 20634.98 ft³
